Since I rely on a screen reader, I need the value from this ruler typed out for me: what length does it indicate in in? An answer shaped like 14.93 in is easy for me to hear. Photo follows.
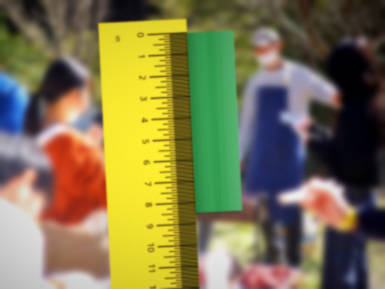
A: 8.5 in
